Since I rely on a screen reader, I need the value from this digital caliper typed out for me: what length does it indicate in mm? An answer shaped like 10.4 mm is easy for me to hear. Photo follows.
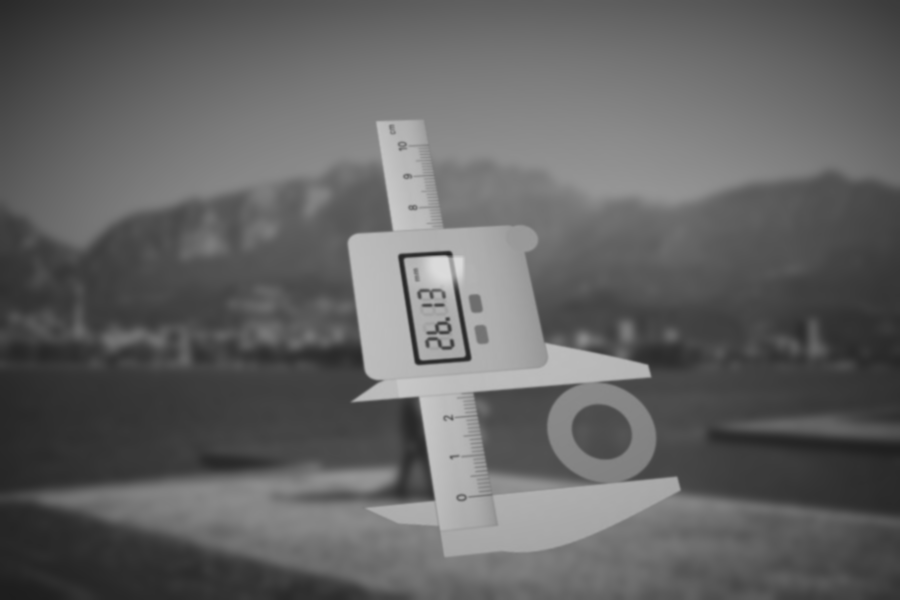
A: 26.13 mm
